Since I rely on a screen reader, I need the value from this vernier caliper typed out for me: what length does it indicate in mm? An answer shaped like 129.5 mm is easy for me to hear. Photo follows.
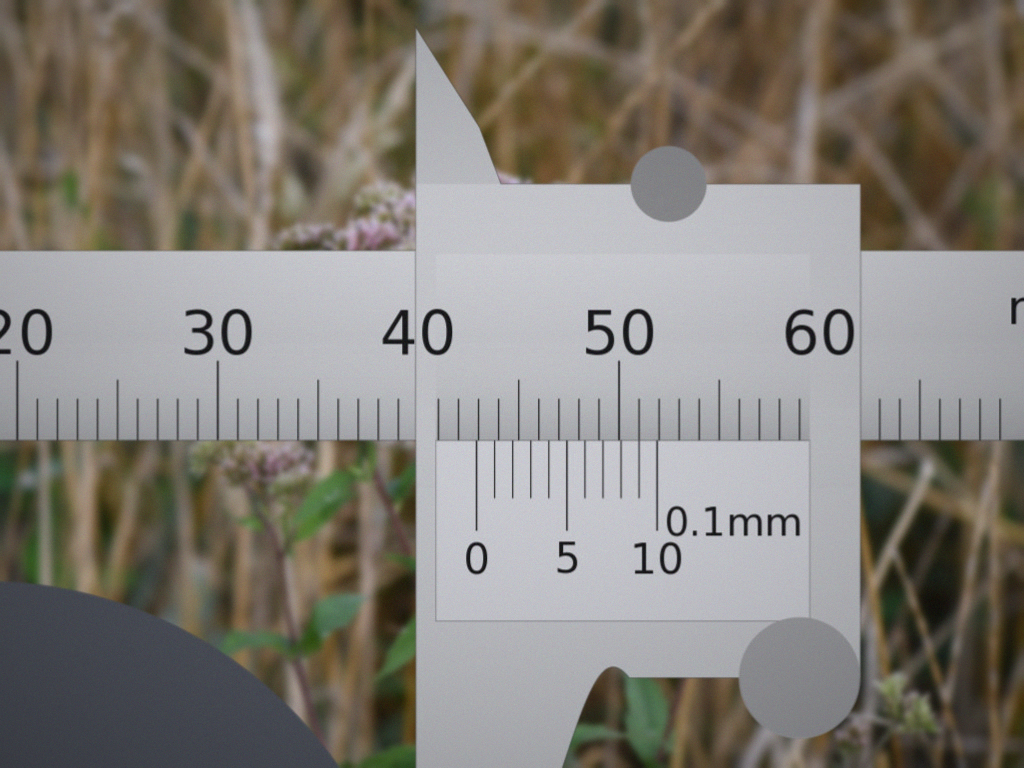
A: 42.9 mm
